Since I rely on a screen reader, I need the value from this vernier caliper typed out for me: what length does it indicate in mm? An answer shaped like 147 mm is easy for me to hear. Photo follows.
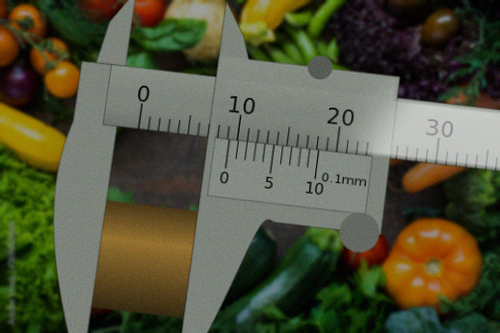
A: 9.2 mm
